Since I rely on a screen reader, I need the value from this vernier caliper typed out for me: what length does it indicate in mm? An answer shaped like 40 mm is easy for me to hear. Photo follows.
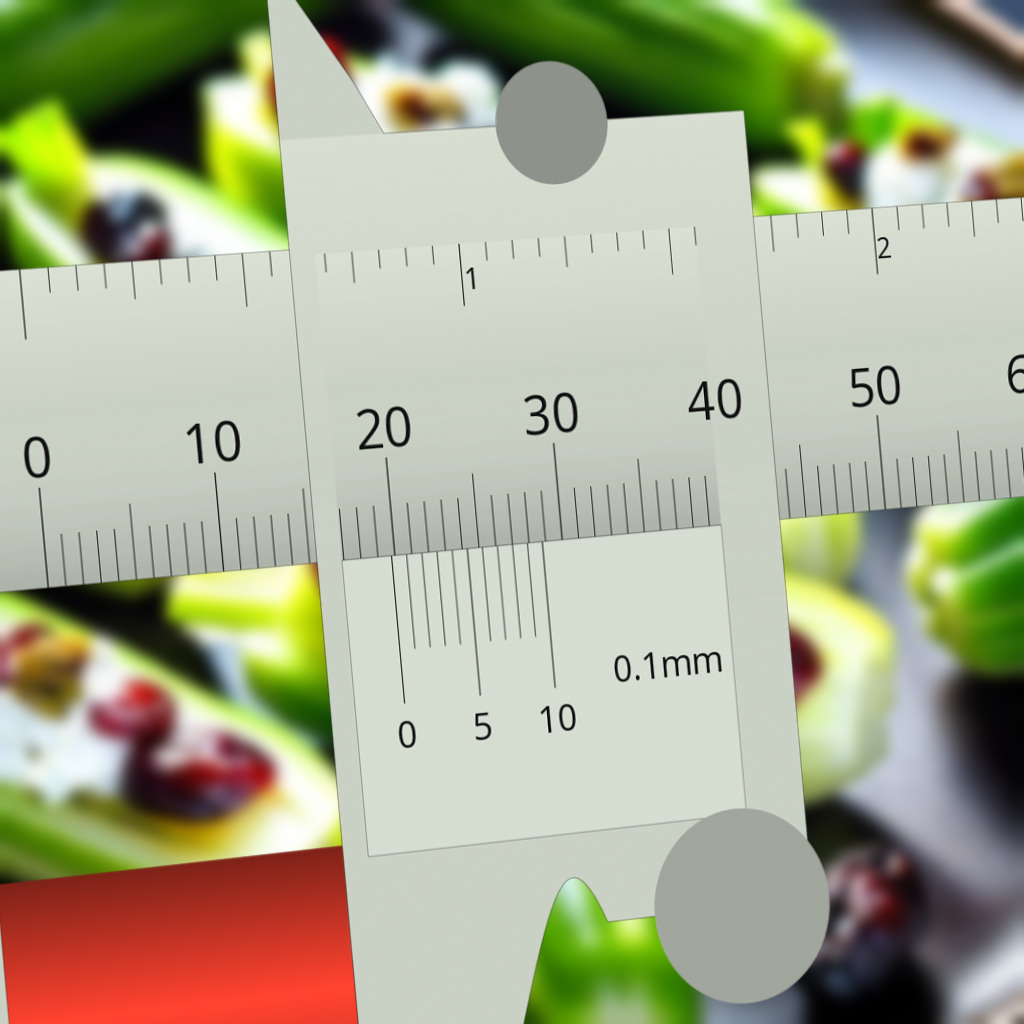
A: 19.8 mm
